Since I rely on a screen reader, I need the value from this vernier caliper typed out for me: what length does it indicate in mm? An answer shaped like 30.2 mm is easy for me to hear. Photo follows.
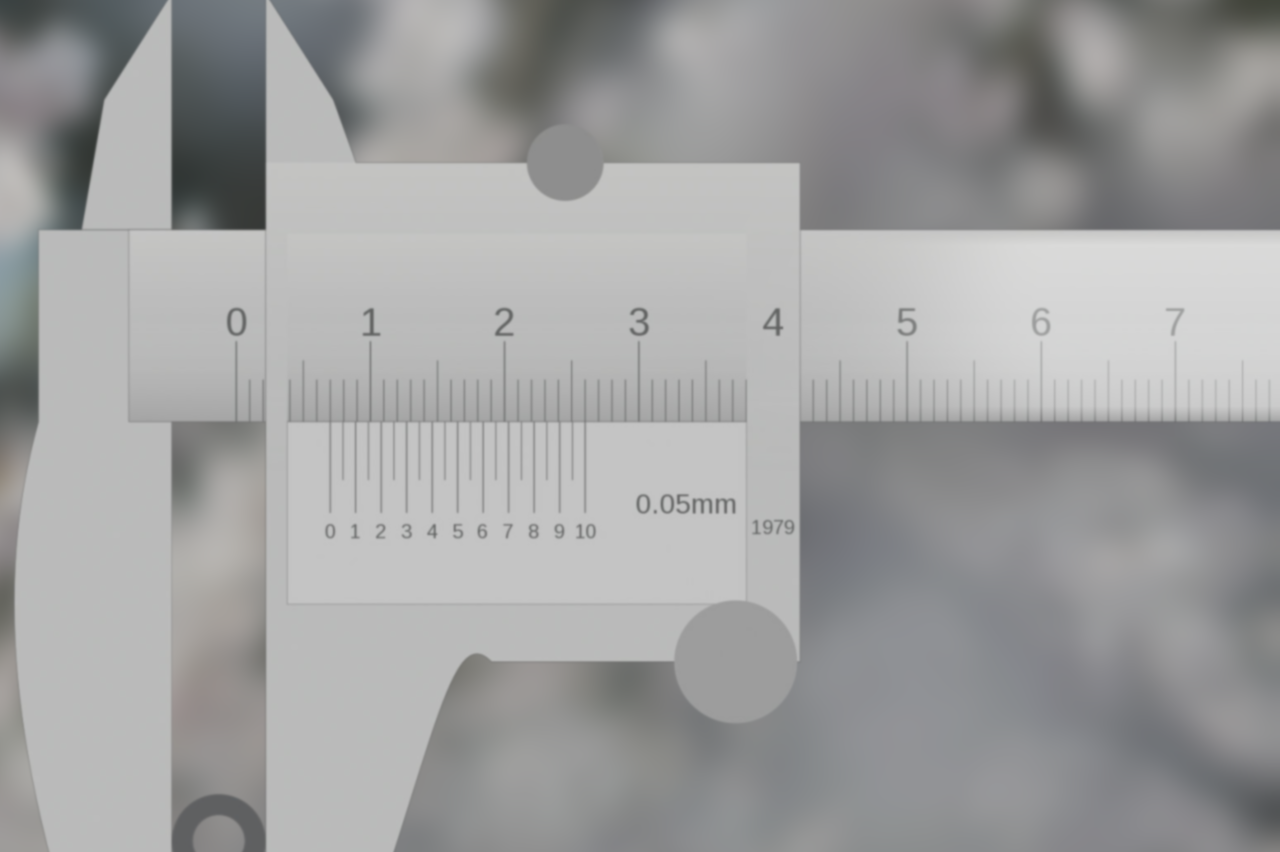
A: 7.0 mm
